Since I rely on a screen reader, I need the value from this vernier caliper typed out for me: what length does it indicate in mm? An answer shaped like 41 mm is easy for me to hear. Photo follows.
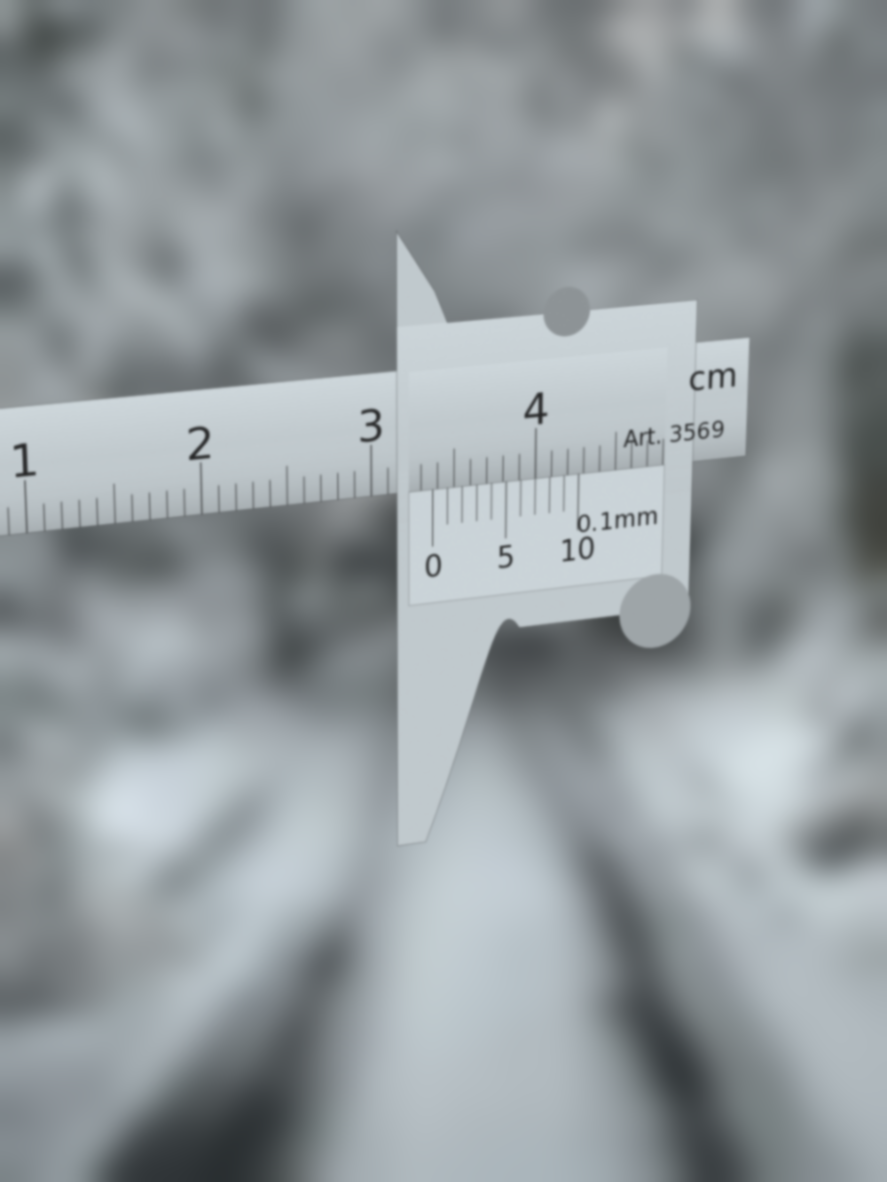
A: 33.7 mm
